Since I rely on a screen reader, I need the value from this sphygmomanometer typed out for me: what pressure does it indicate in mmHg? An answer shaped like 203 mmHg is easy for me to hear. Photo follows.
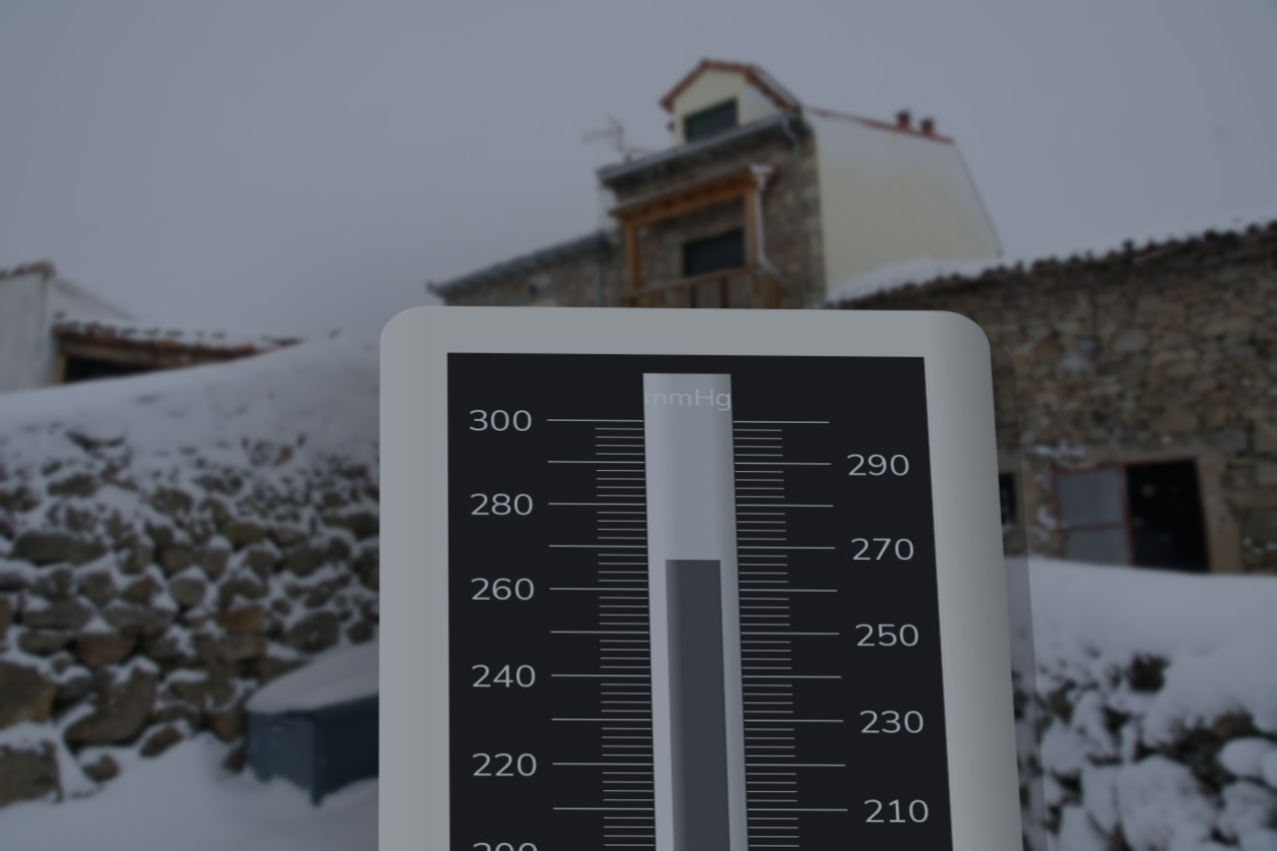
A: 267 mmHg
